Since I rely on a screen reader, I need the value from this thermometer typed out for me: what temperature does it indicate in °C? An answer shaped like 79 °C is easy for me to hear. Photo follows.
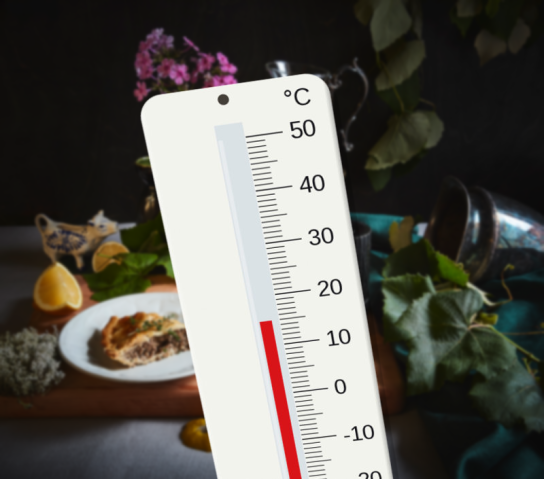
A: 15 °C
